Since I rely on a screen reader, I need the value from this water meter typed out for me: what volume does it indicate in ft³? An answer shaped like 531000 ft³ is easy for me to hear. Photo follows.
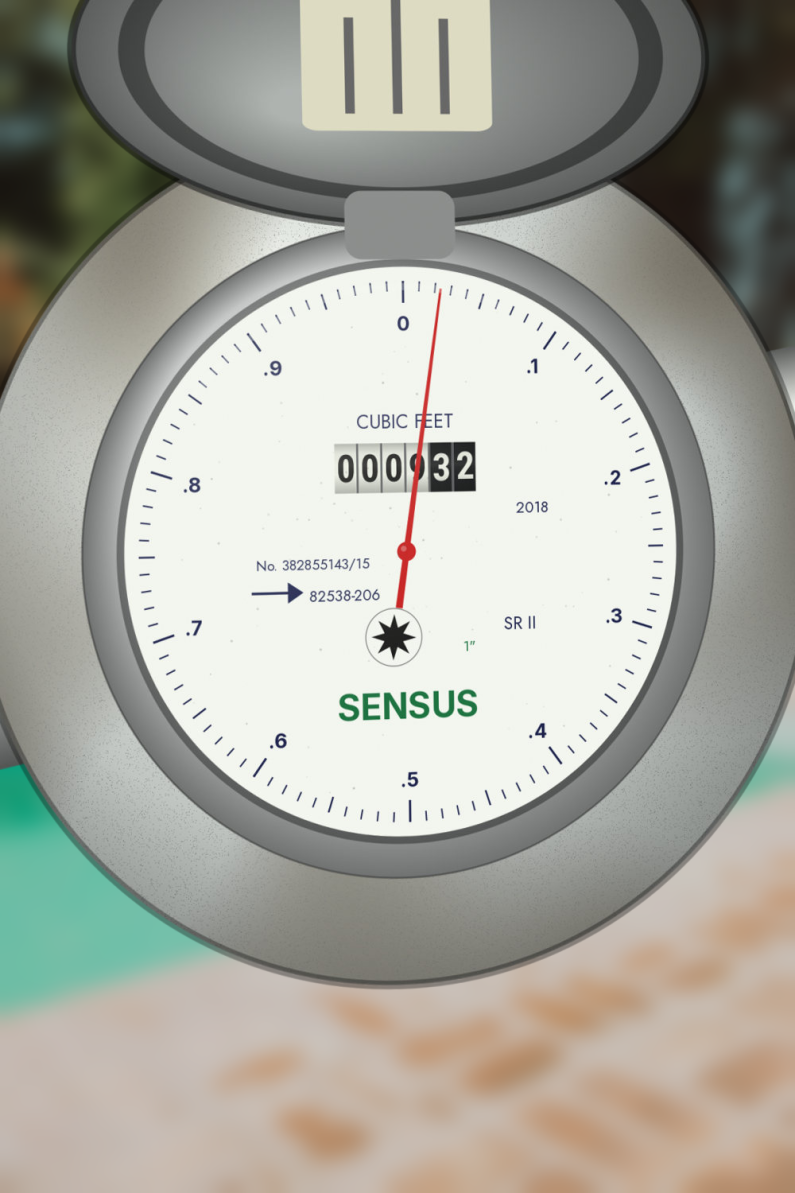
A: 932.02 ft³
